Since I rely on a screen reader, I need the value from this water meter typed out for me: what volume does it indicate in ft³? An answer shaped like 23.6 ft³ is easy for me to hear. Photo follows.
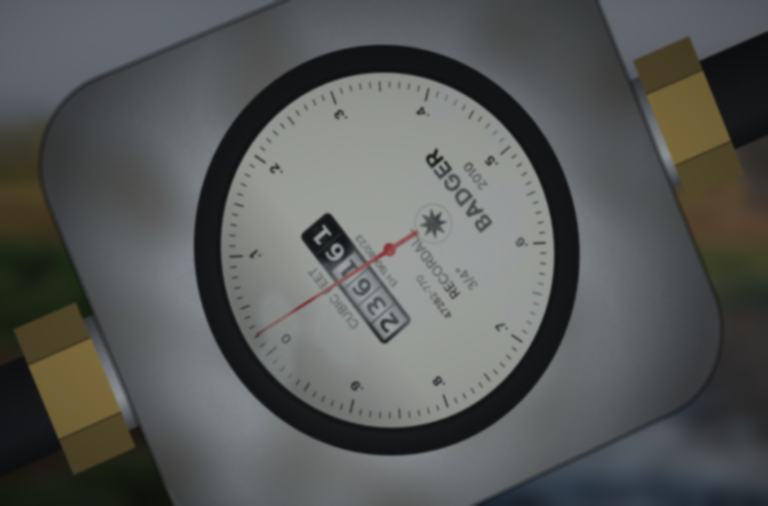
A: 236161.02 ft³
